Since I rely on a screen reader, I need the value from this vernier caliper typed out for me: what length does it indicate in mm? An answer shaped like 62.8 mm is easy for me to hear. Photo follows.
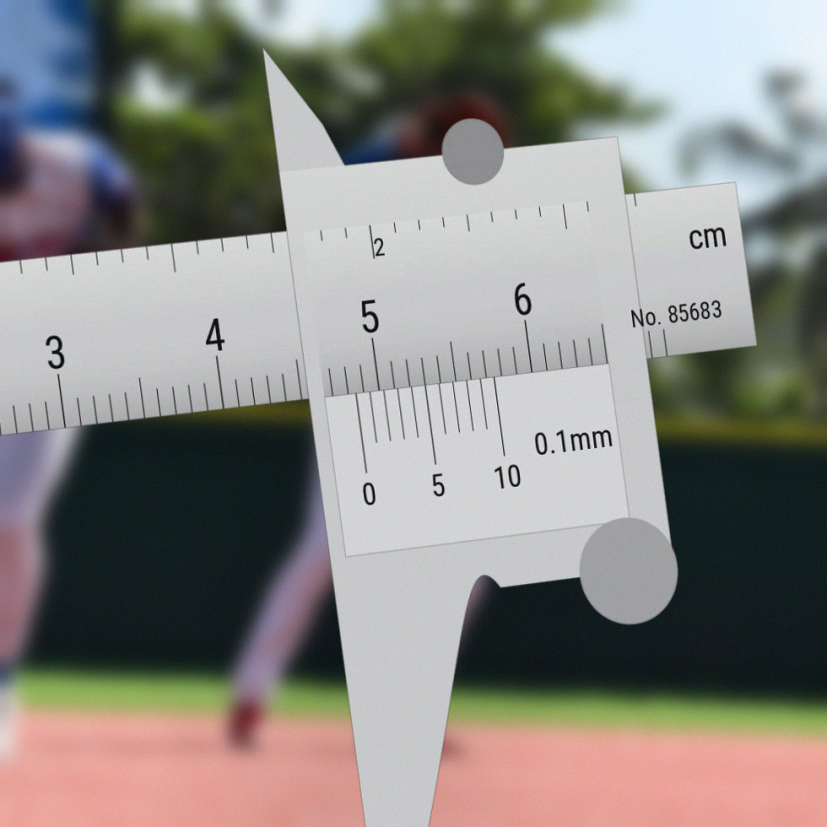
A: 48.5 mm
